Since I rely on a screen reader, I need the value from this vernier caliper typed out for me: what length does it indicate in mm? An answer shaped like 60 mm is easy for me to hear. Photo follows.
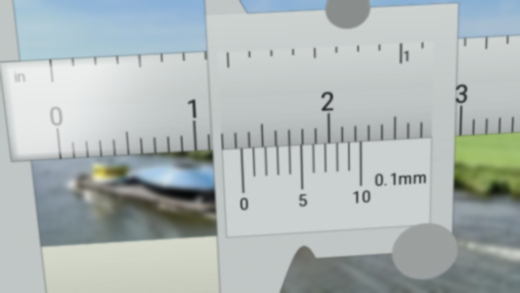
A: 13.4 mm
